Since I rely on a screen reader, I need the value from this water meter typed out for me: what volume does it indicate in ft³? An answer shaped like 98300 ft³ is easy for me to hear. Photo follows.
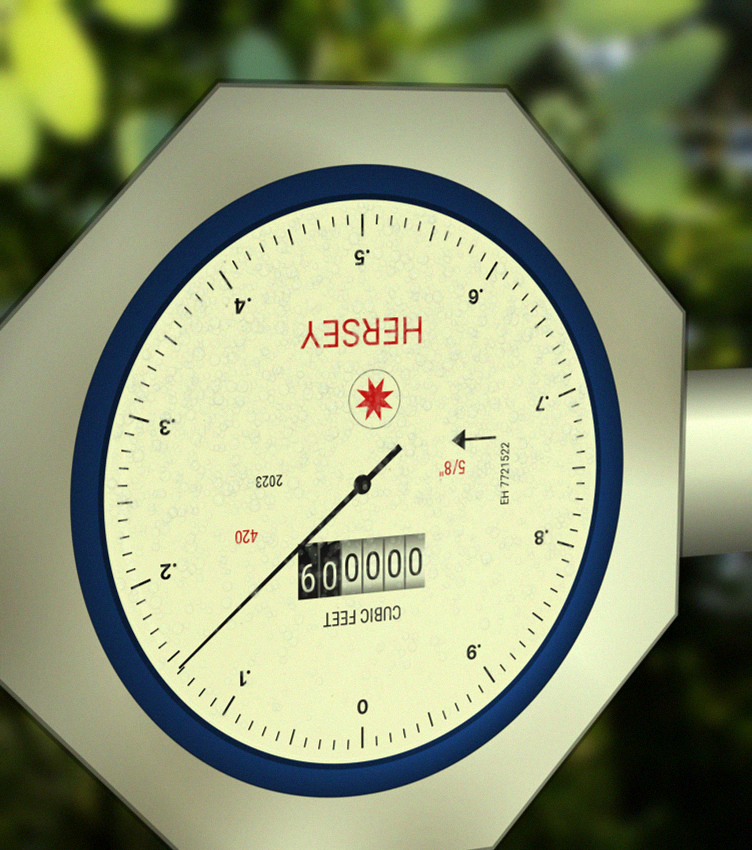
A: 9.14 ft³
